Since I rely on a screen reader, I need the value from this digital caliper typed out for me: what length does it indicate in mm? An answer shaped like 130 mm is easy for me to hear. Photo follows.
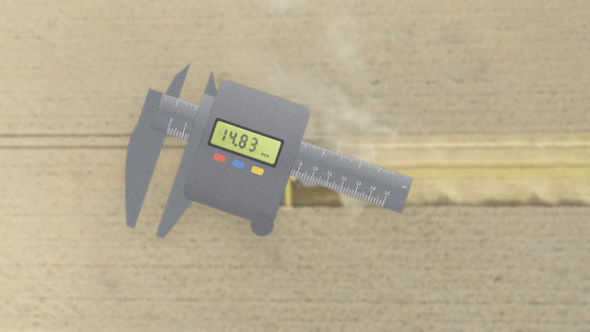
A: 14.83 mm
